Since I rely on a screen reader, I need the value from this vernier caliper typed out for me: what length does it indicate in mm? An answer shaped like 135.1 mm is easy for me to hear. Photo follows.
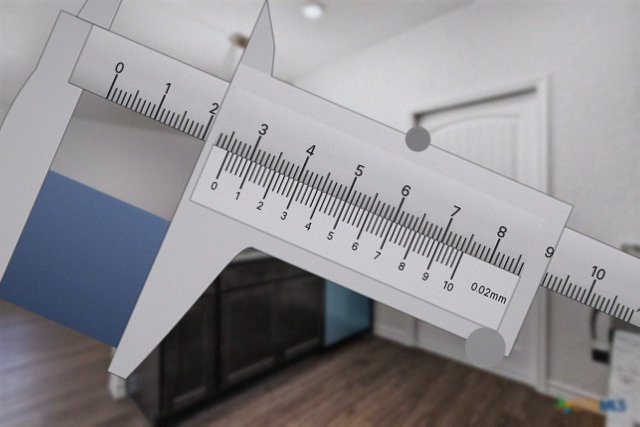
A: 25.5 mm
